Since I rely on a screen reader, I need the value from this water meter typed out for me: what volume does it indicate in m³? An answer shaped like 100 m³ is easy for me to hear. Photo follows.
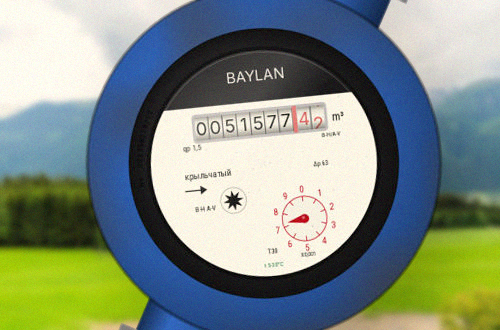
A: 51577.417 m³
